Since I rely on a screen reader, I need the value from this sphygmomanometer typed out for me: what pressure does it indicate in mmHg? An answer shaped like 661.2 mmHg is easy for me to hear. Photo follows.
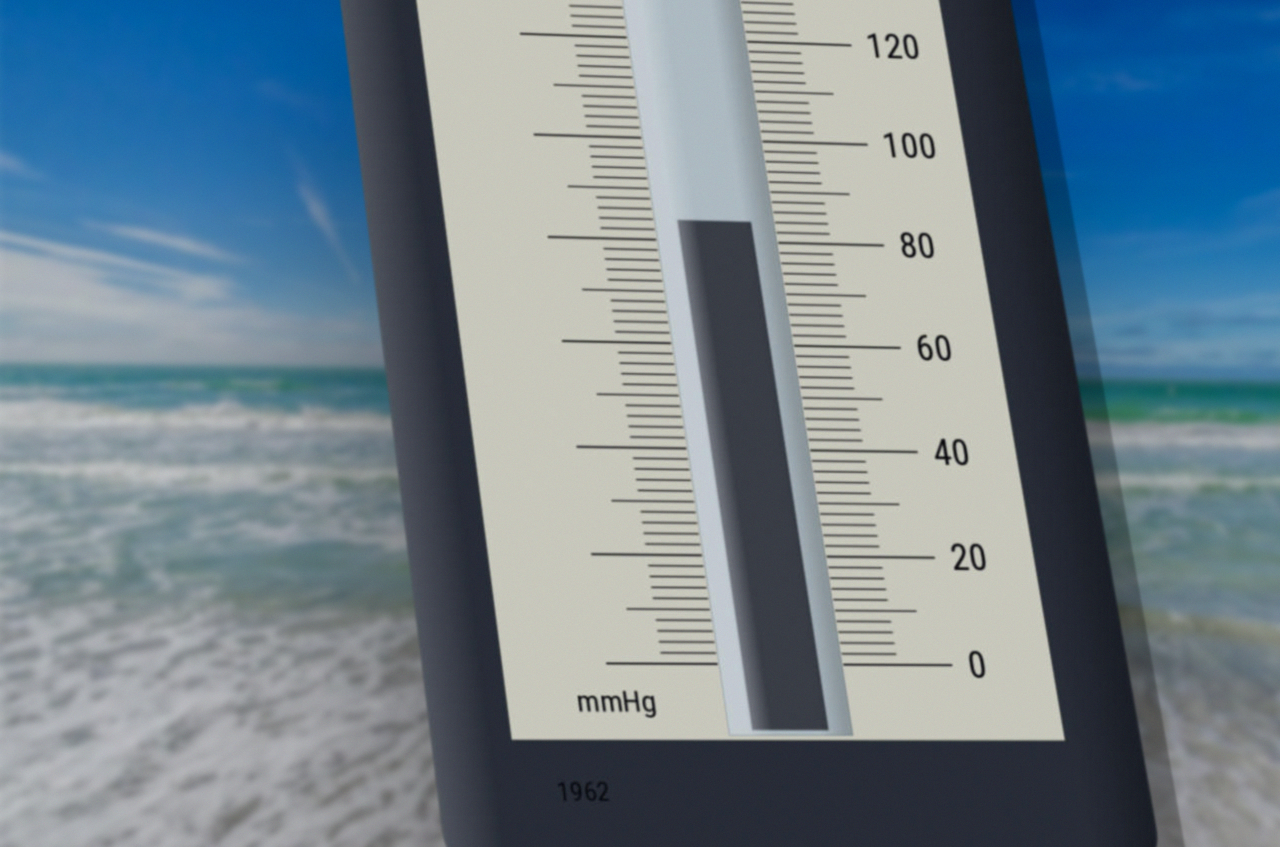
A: 84 mmHg
